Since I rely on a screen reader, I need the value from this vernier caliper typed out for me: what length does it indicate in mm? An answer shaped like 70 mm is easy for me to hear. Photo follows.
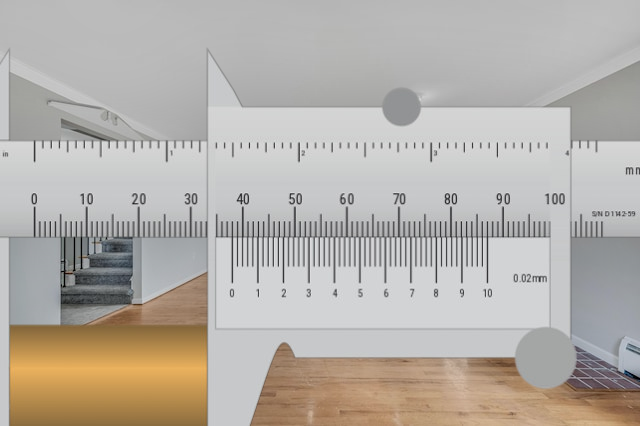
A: 38.0 mm
